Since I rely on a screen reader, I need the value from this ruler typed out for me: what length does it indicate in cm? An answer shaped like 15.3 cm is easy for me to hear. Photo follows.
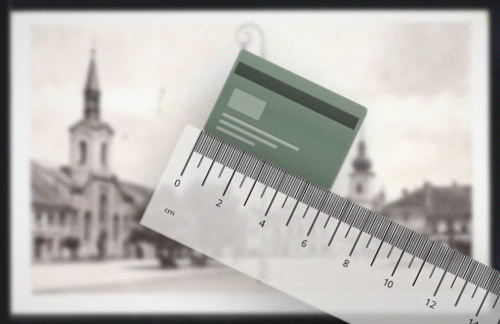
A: 6 cm
